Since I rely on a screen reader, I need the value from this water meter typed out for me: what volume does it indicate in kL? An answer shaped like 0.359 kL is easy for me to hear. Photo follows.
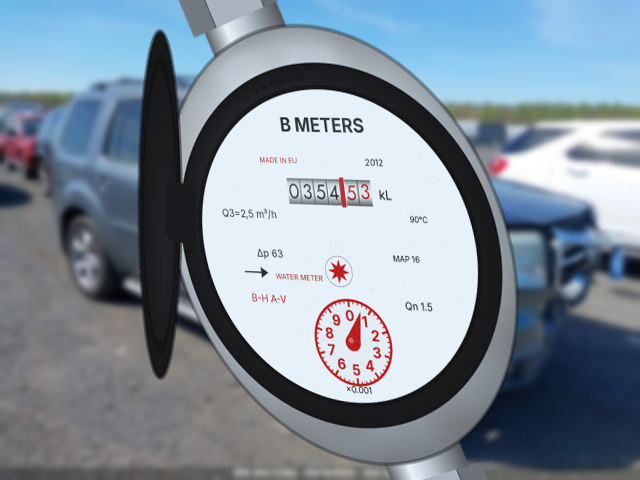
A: 354.530 kL
